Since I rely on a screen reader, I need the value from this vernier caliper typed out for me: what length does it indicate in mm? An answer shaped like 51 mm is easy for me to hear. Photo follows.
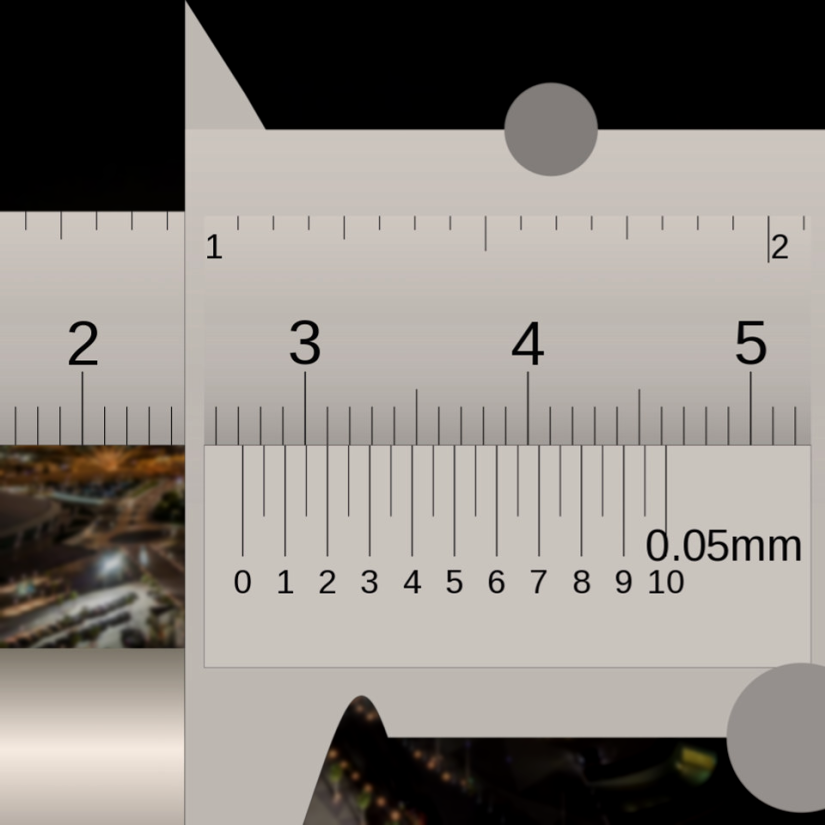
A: 27.20 mm
